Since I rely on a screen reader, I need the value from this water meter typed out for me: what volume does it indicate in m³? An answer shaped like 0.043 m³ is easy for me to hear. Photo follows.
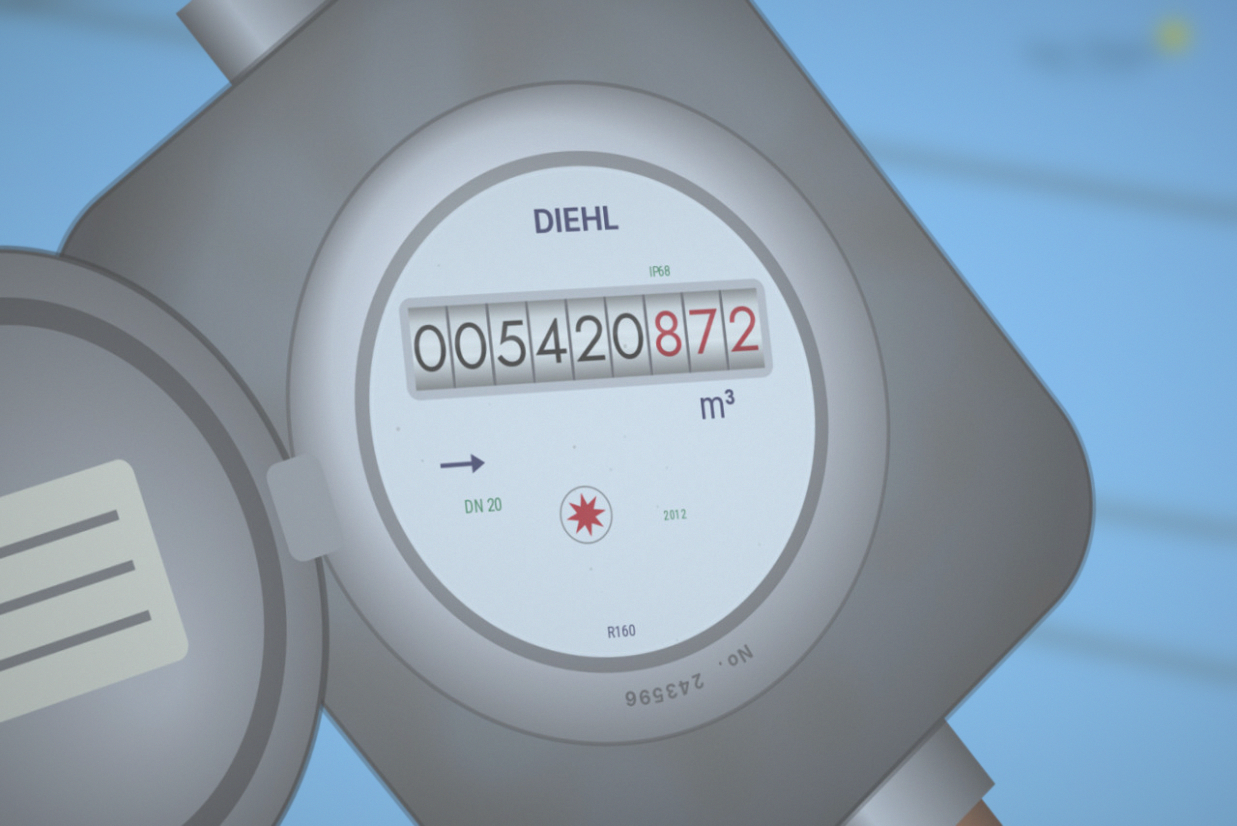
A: 5420.872 m³
